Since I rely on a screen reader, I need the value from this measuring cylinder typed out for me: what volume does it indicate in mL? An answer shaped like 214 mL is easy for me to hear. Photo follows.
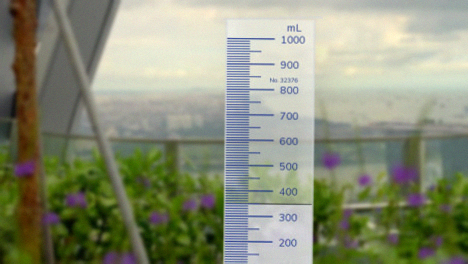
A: 350 mL
